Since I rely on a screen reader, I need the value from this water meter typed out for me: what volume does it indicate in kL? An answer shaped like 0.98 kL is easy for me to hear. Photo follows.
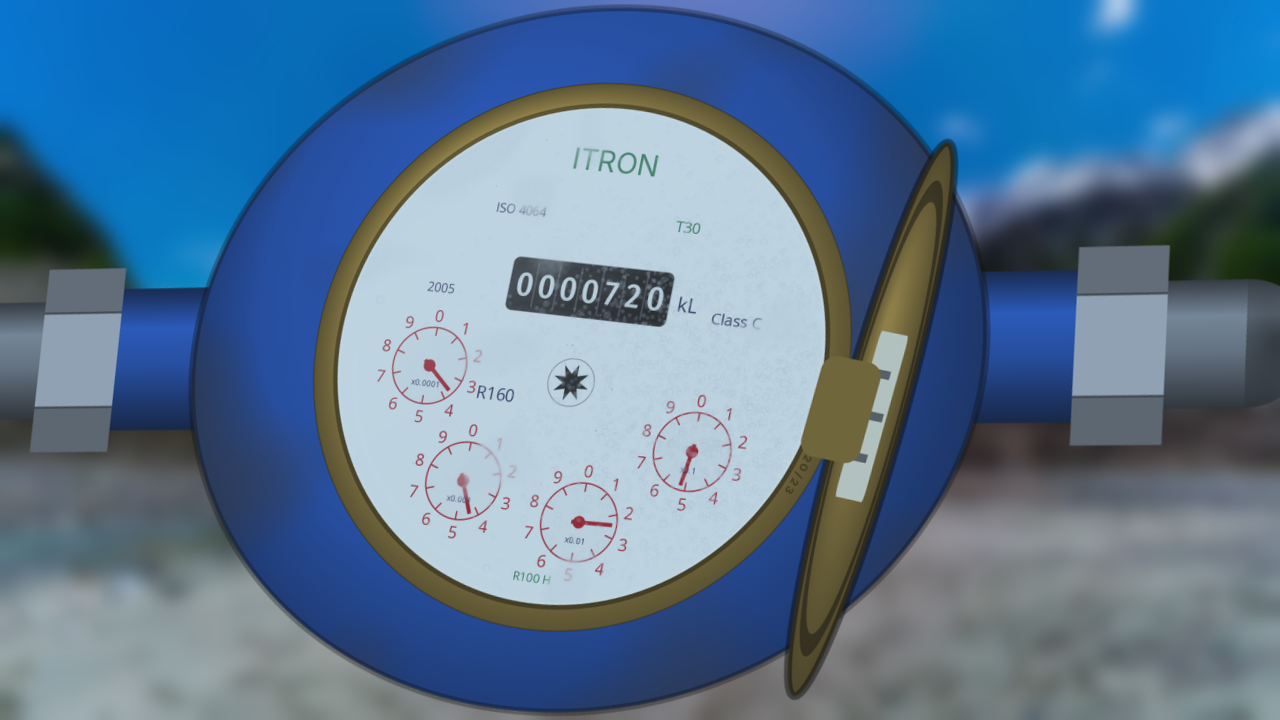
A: 720.5243 kL
